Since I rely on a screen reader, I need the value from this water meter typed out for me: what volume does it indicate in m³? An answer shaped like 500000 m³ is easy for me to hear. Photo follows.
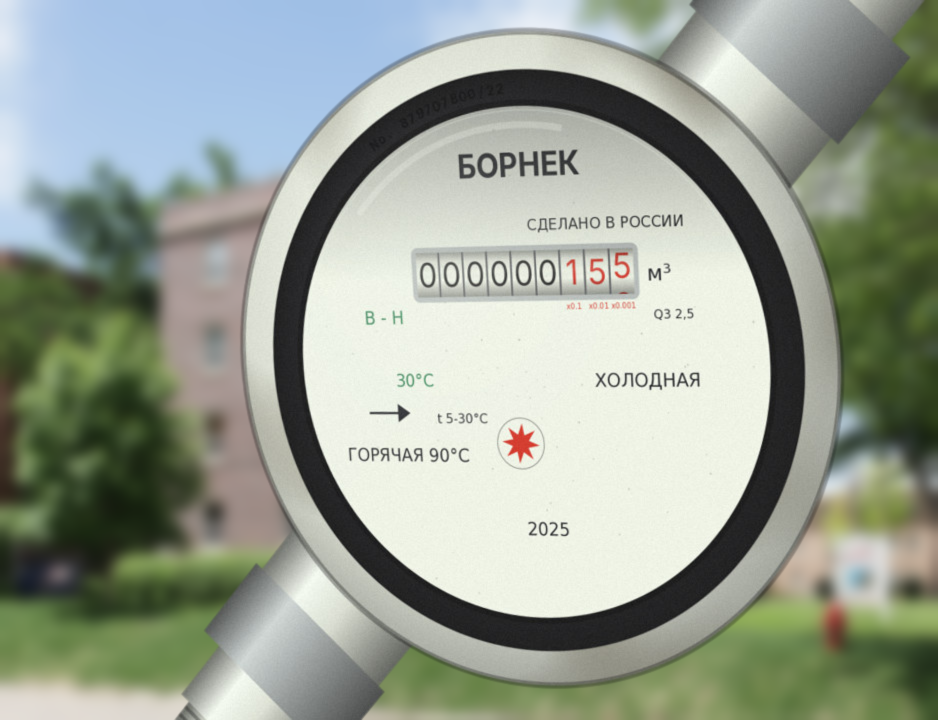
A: 0.155 m³
